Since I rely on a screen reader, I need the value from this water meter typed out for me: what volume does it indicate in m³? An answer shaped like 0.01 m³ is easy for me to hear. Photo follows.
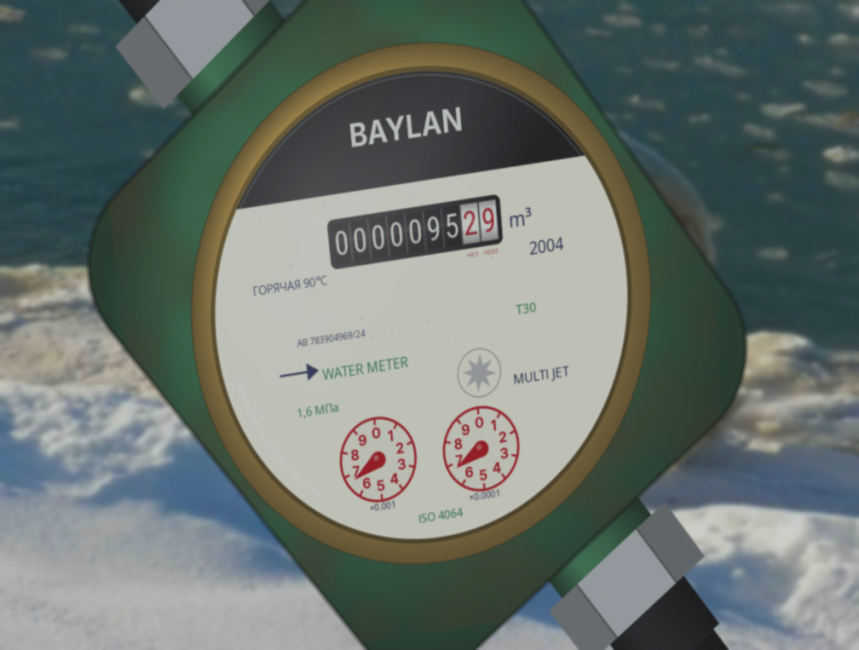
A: 95.2966 m³
